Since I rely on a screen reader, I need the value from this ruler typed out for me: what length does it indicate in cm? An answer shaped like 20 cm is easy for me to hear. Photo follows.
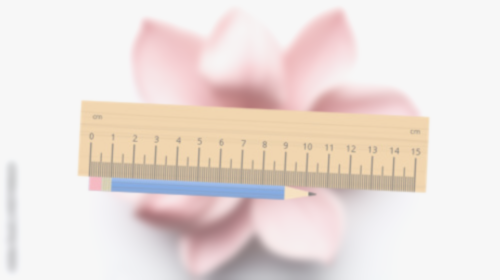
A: 10.5 cm
